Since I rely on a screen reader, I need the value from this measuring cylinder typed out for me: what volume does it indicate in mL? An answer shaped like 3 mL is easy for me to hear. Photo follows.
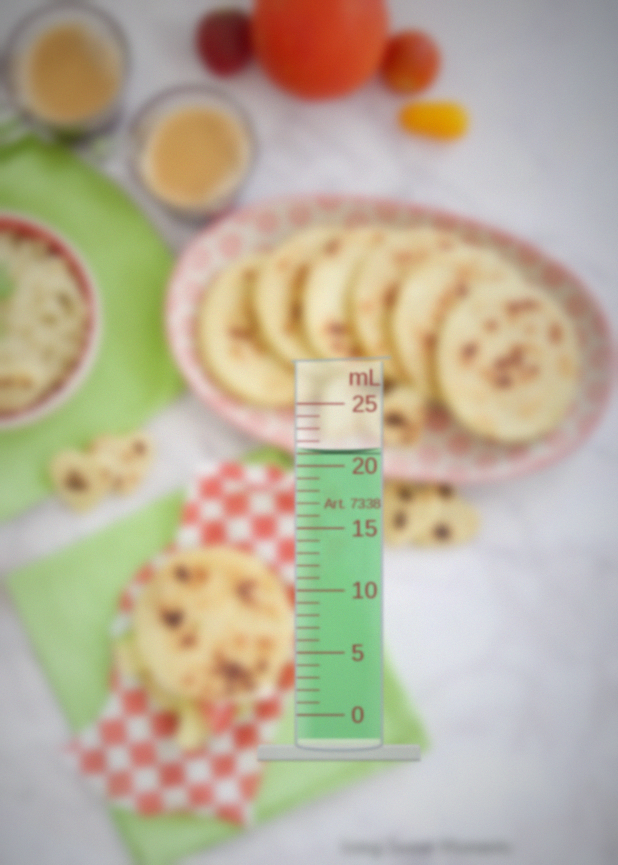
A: 21 mL
